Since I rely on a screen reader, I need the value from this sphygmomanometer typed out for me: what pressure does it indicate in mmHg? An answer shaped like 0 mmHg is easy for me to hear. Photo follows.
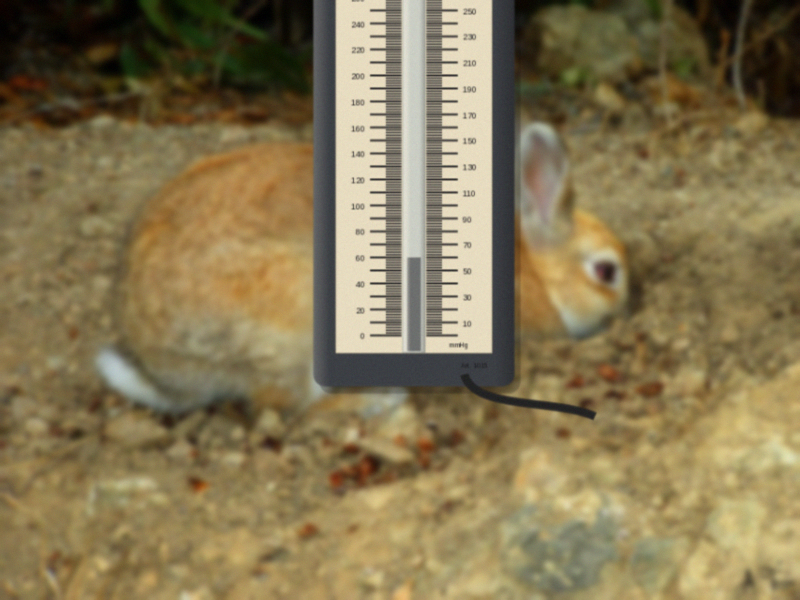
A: 60 mmHg
